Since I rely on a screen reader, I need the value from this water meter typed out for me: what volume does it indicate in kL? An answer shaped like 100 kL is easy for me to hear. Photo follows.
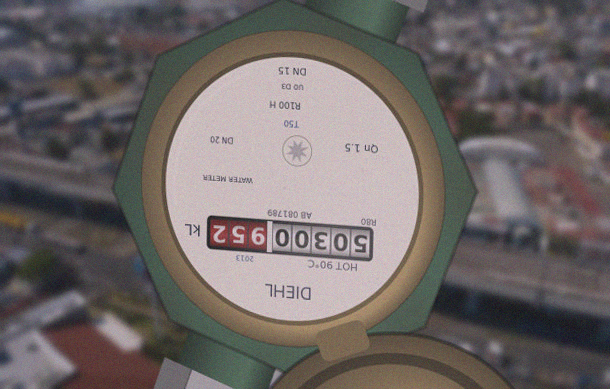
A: 50300.952 kL
